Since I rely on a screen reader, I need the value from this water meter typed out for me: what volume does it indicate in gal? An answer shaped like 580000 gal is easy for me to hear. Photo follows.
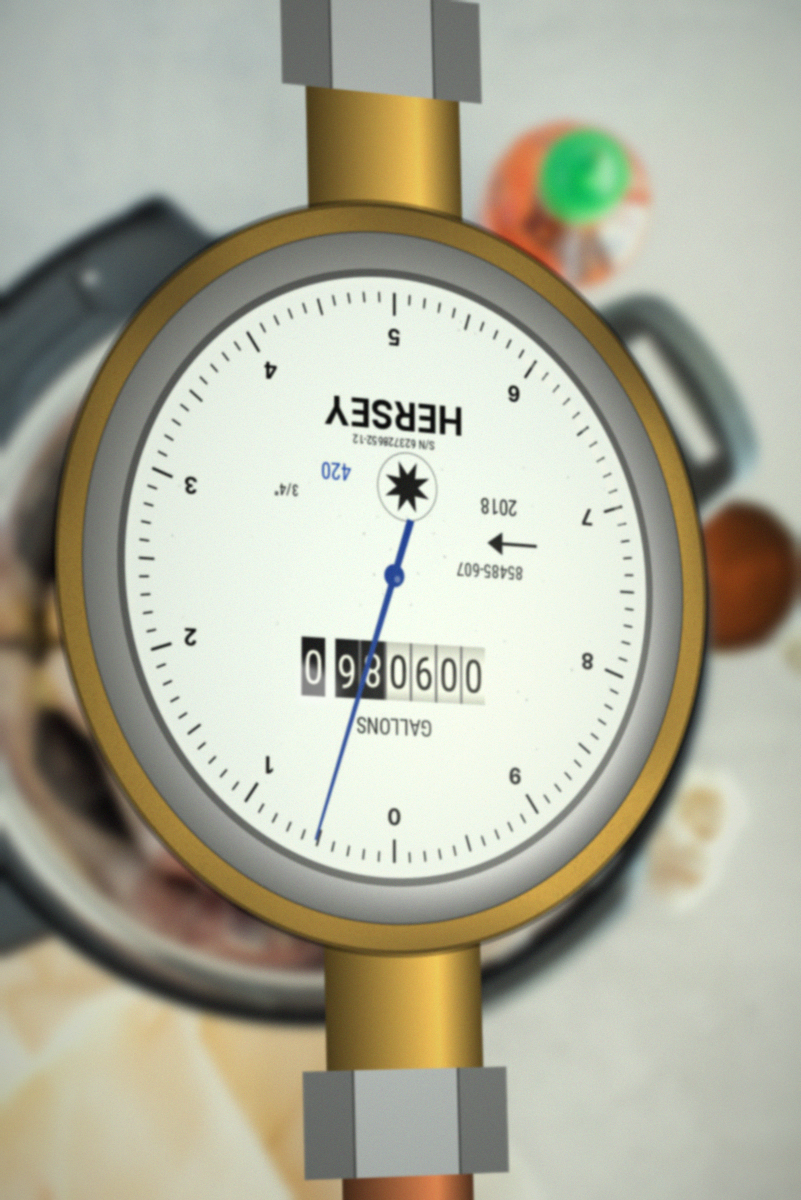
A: 90860.5 gal
